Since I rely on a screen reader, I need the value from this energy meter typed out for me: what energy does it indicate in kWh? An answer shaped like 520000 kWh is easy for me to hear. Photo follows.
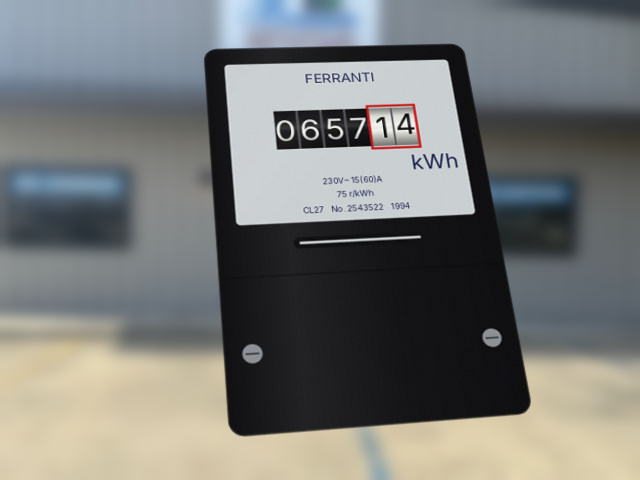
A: 657.14 kWh
